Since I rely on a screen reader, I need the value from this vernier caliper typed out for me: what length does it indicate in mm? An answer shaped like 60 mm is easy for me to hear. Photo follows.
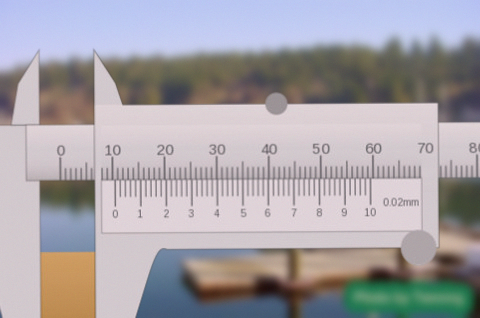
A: 10.5 mm
